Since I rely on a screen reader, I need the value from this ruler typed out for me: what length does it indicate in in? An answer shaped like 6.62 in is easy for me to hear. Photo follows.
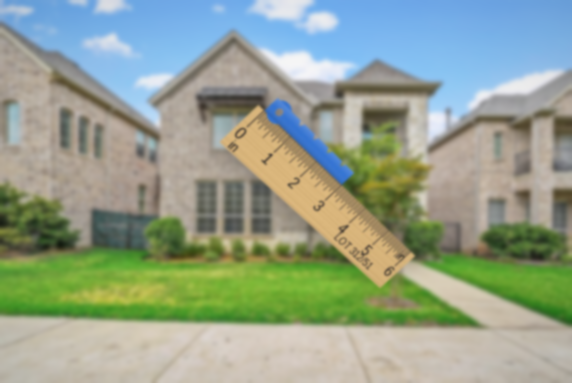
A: 3 in
